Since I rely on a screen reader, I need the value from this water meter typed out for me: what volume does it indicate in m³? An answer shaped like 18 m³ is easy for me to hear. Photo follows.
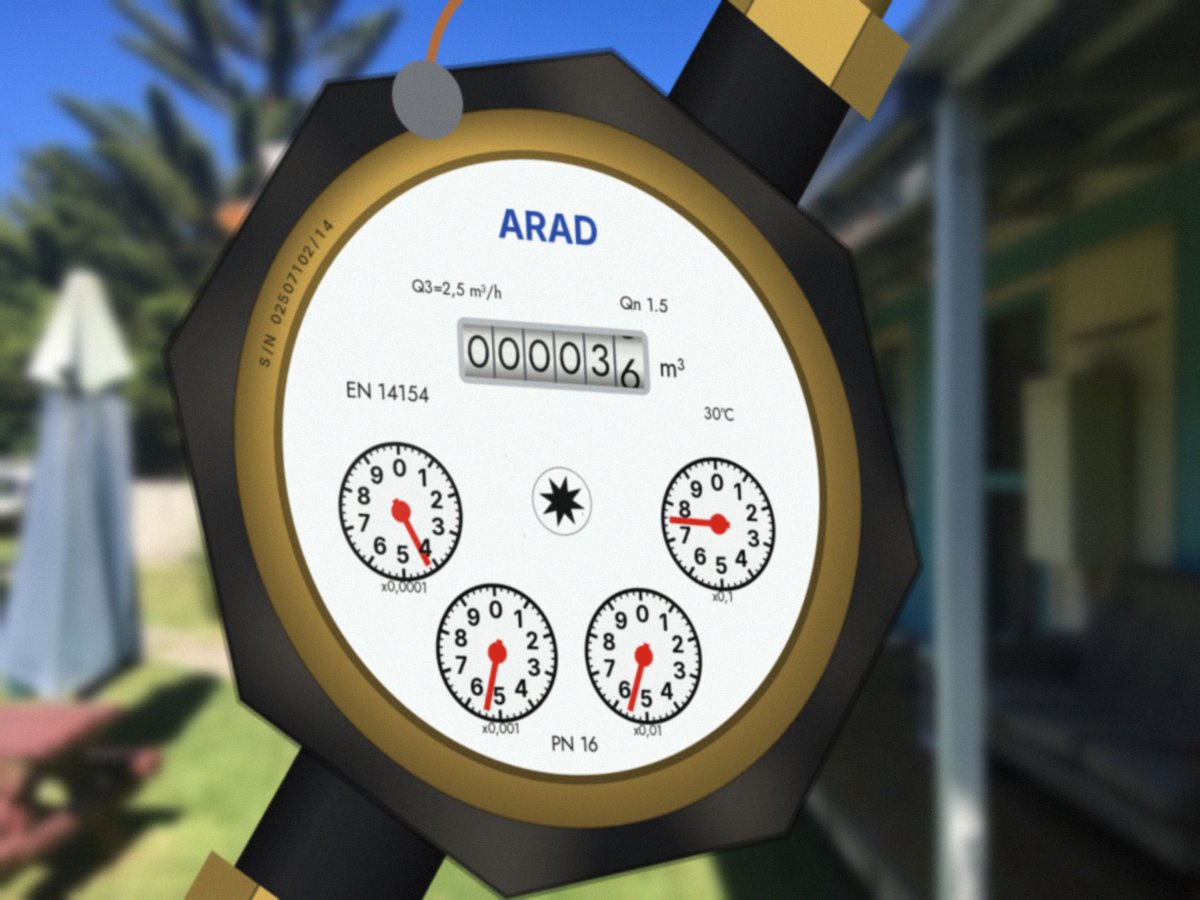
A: 35.7554 m³
